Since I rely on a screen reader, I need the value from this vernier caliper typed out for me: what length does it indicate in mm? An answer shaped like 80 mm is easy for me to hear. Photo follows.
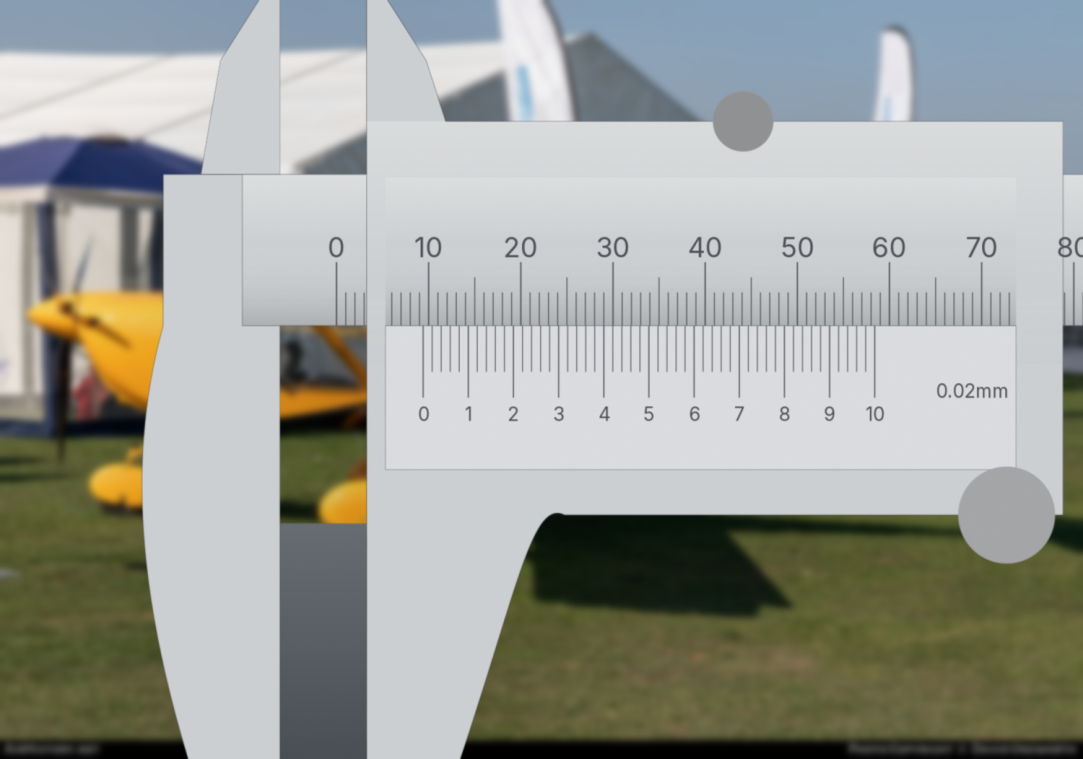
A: 9.4 mm
